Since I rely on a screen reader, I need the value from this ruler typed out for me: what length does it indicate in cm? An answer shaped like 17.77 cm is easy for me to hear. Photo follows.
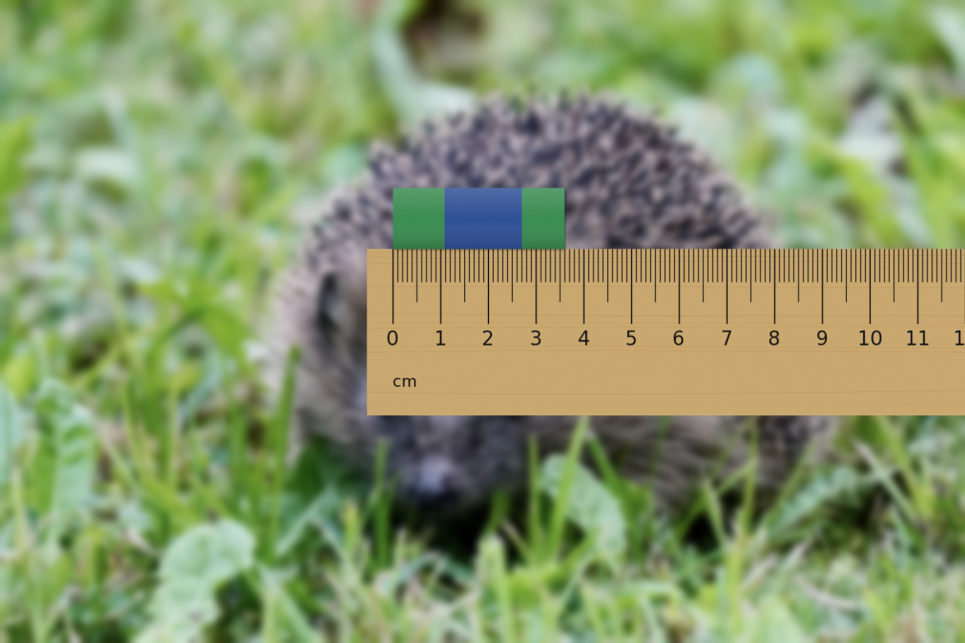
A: 3.6 cm
